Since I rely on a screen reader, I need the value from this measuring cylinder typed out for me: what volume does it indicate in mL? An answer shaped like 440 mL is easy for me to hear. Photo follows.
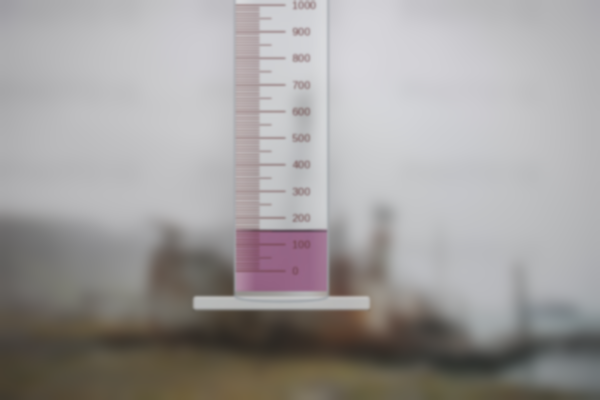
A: 150 mL
